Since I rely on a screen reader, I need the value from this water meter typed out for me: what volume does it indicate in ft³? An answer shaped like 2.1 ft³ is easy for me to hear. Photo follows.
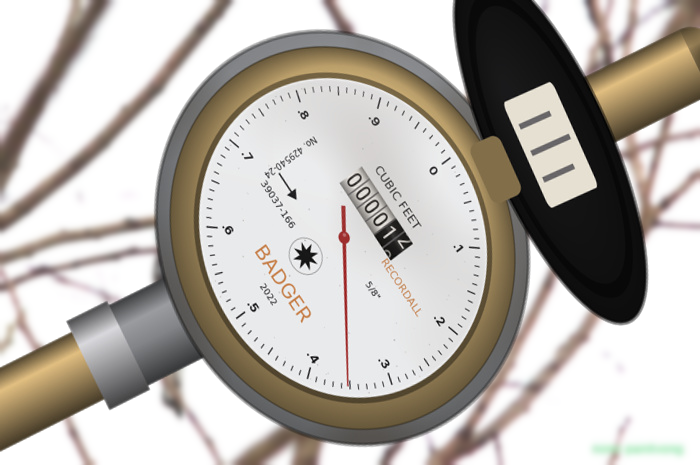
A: 12.35 ft³
